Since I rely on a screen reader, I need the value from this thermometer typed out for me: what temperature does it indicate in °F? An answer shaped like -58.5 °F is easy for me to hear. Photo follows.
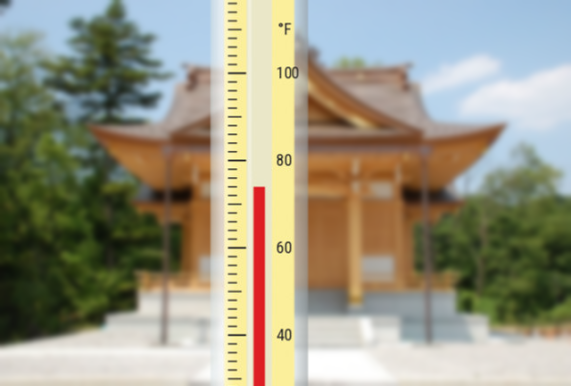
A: 74 °F
